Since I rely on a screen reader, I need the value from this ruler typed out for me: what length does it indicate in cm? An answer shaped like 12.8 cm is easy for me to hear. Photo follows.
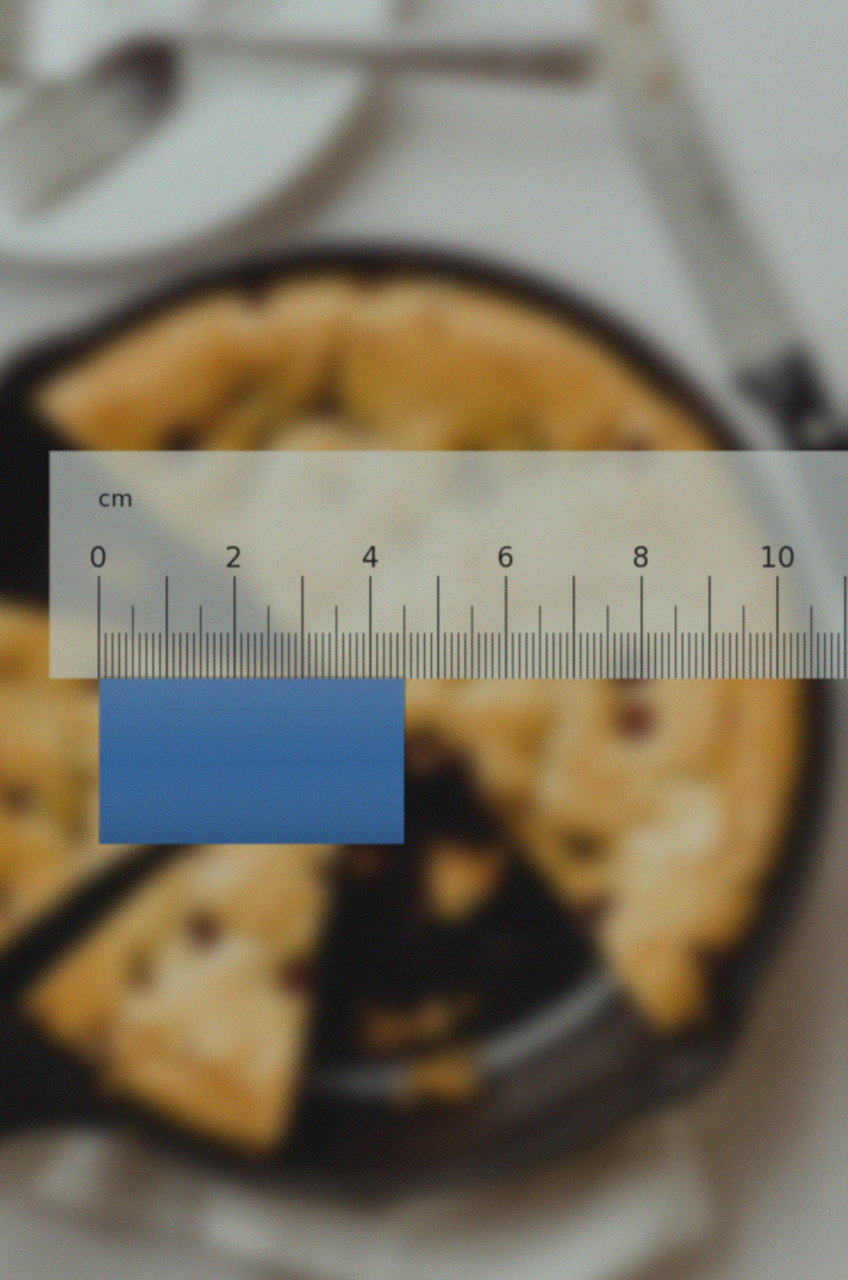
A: 4.5 cm
